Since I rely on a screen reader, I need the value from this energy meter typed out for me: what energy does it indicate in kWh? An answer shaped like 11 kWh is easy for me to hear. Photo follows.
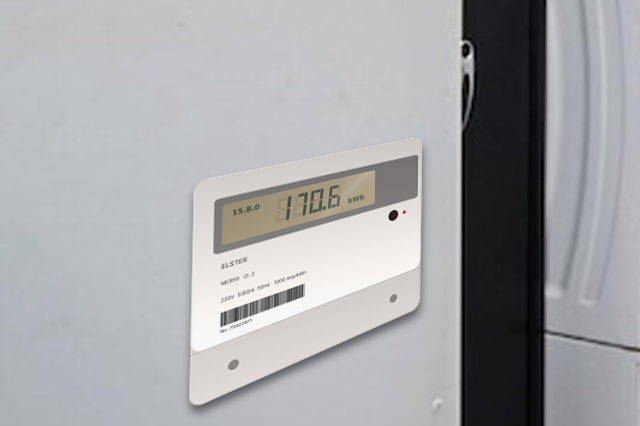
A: 170.6 kWh
